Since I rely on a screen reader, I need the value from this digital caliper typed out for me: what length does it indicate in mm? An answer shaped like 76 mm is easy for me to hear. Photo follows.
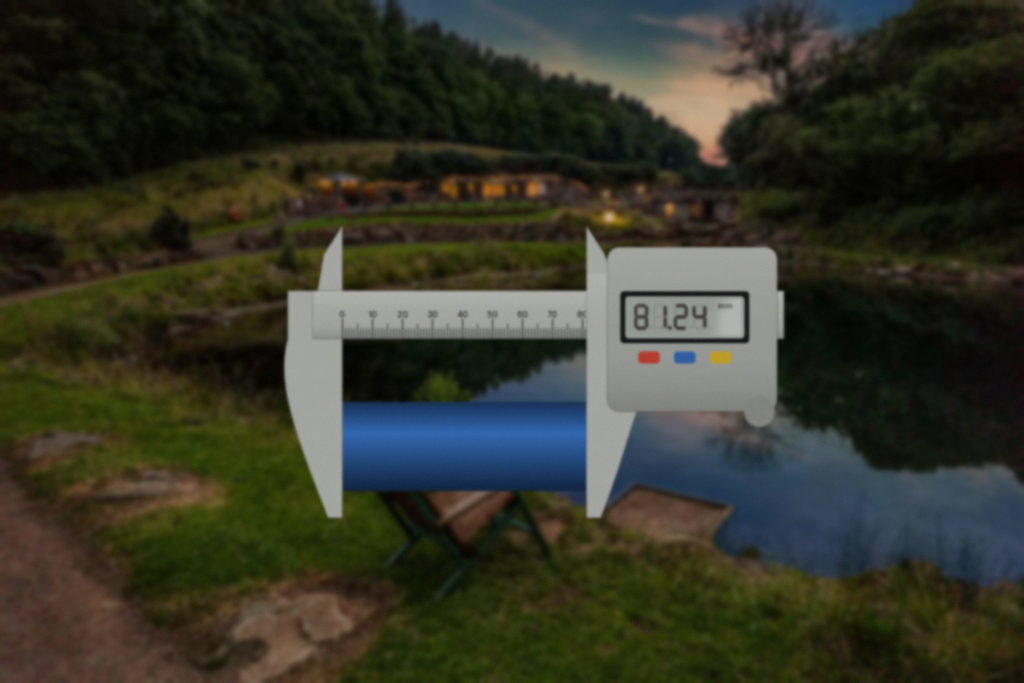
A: 81.24 mm
